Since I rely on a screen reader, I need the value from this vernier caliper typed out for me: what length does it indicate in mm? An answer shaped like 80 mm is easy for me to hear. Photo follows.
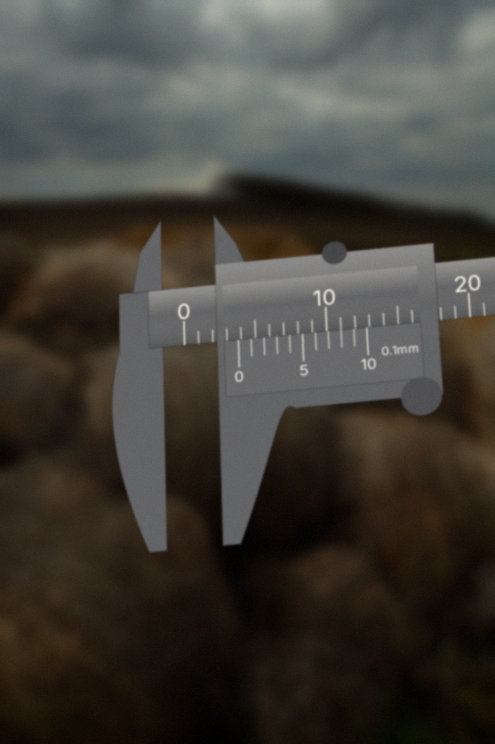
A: 3.8 mm
